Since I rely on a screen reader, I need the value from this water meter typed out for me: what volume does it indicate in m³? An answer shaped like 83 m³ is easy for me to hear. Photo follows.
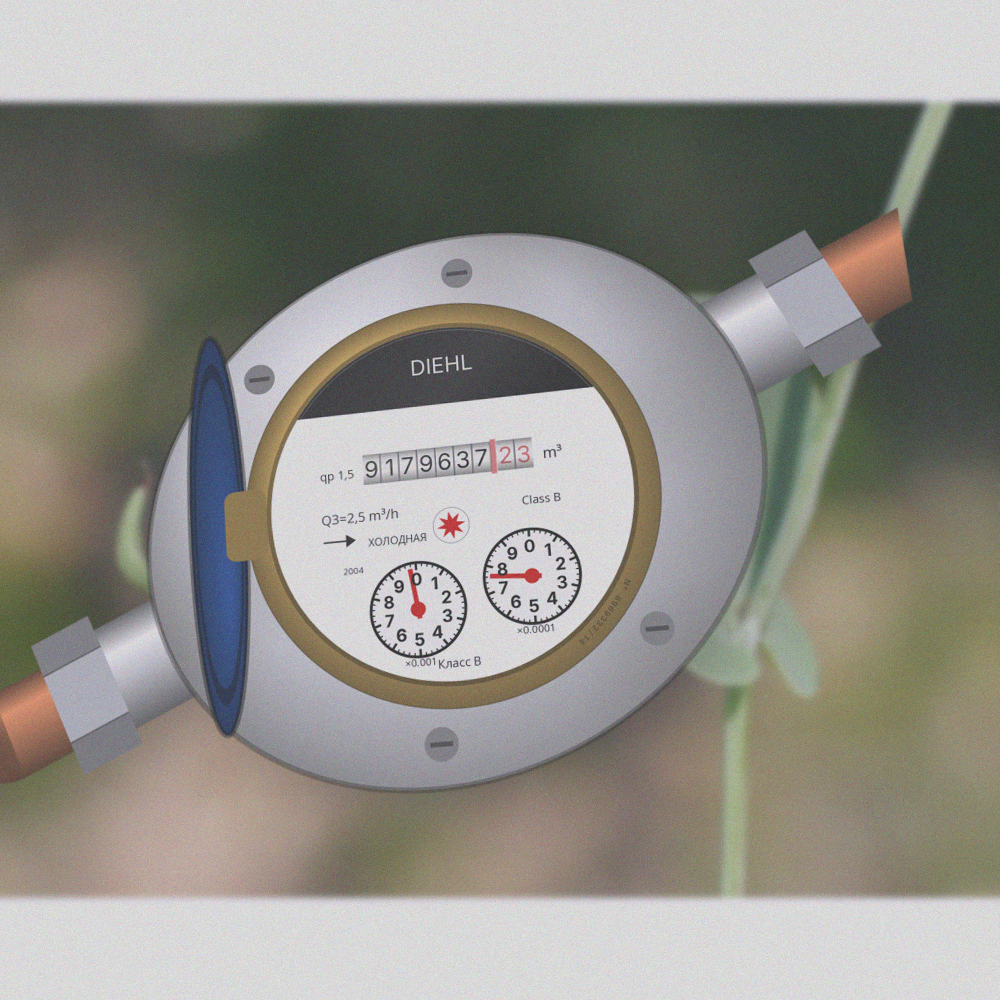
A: 9179637.2297 m³
